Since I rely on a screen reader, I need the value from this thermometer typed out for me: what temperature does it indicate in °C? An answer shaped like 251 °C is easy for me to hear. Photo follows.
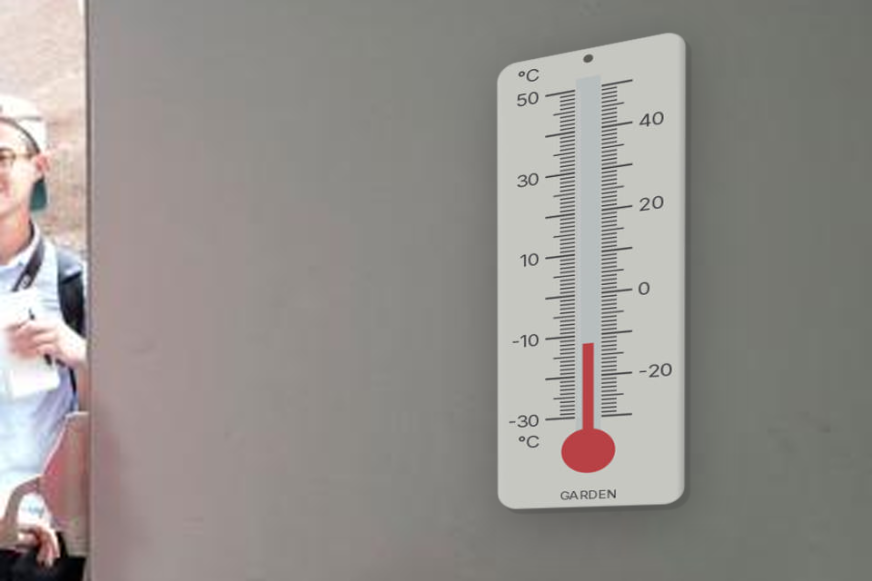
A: -12 °C
